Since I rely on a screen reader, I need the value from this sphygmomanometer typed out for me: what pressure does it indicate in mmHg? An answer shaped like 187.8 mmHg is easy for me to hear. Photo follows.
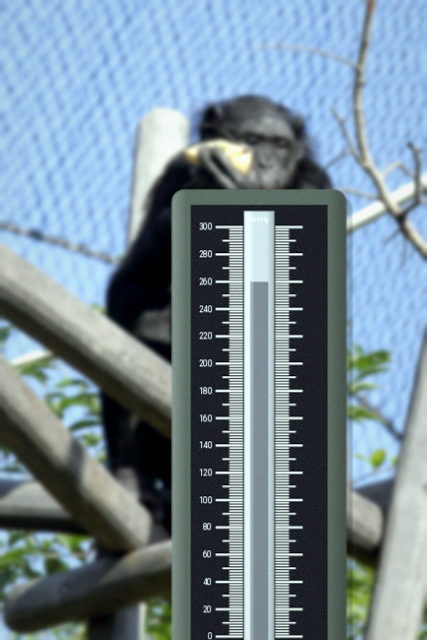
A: 260 mmHg
